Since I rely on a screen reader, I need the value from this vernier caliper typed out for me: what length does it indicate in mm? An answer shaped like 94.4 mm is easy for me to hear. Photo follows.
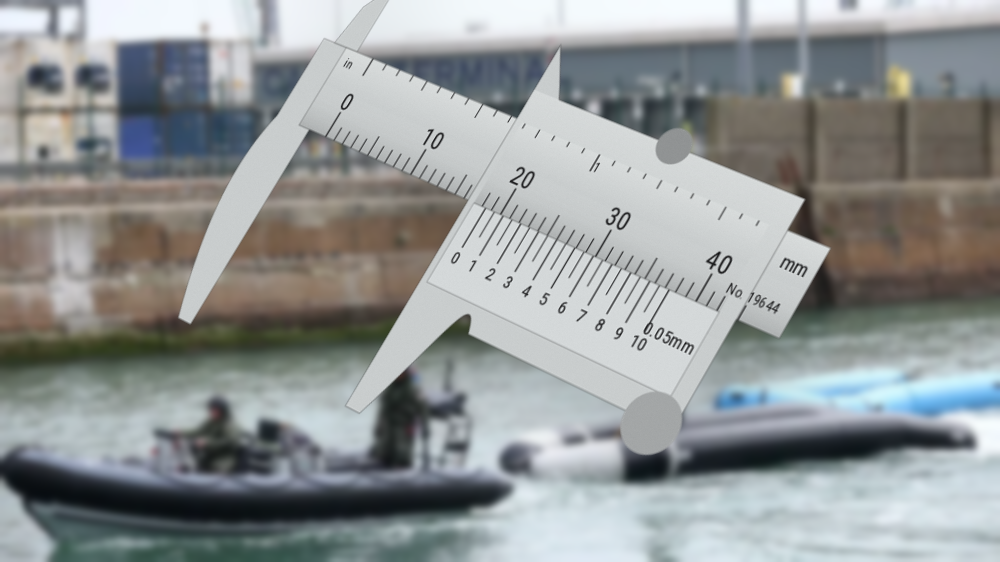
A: 18.4 mm
